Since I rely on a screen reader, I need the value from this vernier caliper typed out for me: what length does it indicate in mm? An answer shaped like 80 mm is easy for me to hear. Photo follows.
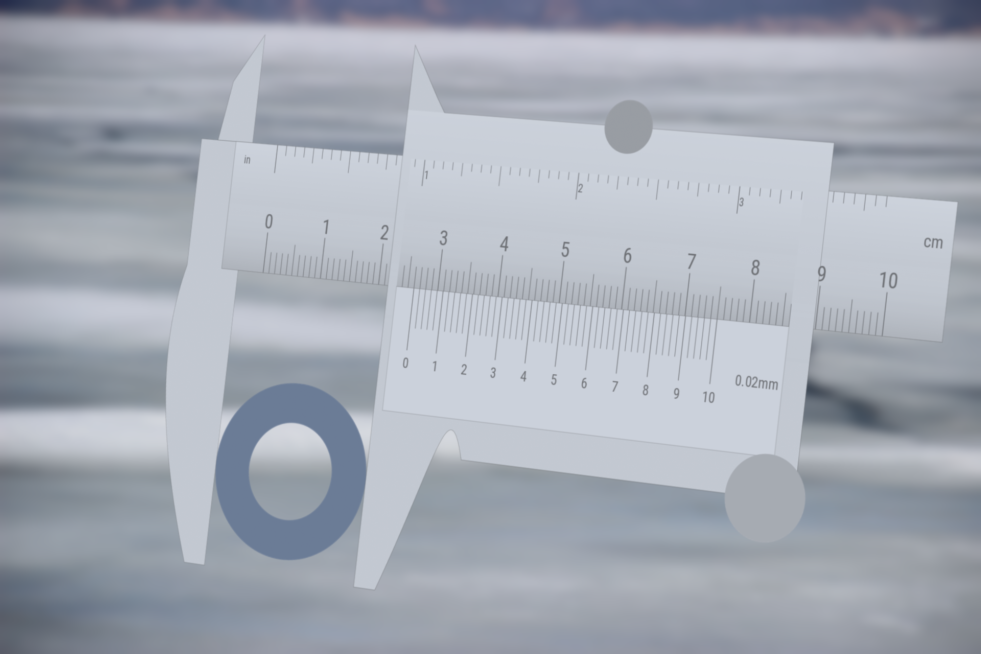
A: 26.0 mm
